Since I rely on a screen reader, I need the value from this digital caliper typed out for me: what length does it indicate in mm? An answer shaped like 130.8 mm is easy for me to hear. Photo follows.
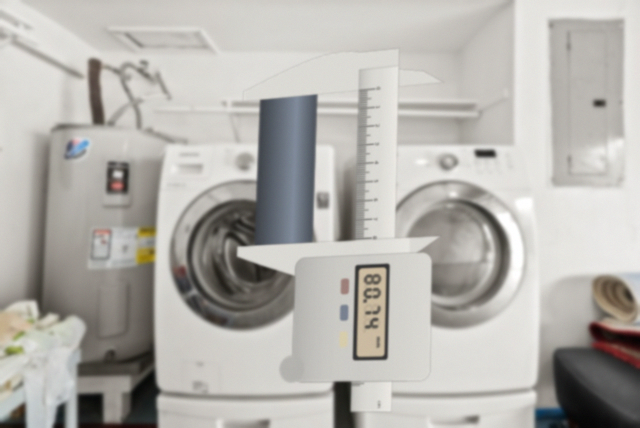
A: 80.74 mm
